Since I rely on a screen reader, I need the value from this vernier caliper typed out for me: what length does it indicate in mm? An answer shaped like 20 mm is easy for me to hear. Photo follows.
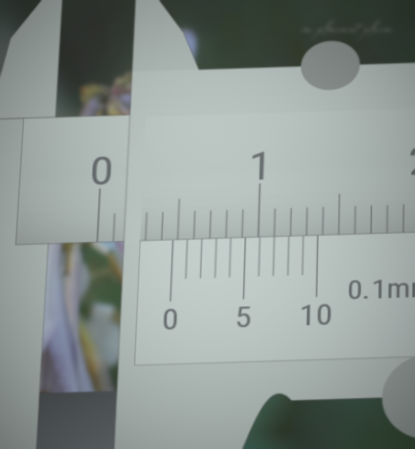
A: 4.7 mm
